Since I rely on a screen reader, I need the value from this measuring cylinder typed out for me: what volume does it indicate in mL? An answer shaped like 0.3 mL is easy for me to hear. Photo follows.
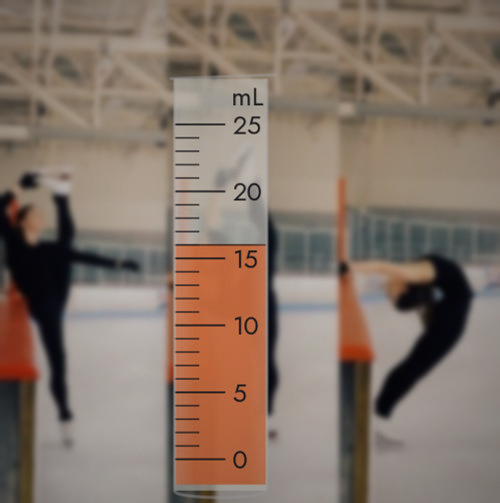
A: 16 mL
